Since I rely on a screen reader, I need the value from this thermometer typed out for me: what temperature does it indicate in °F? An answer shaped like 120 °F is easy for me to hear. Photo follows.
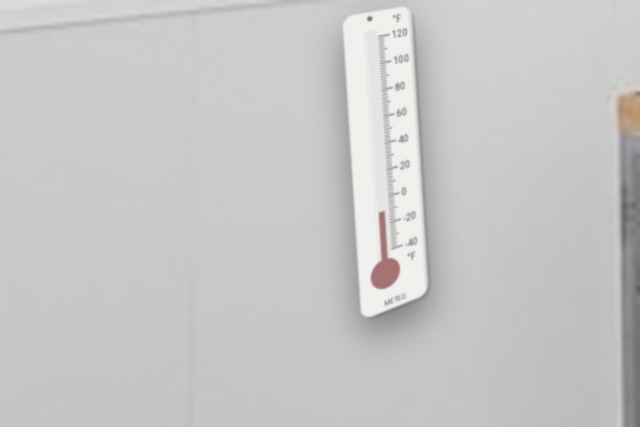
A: -10 °F
